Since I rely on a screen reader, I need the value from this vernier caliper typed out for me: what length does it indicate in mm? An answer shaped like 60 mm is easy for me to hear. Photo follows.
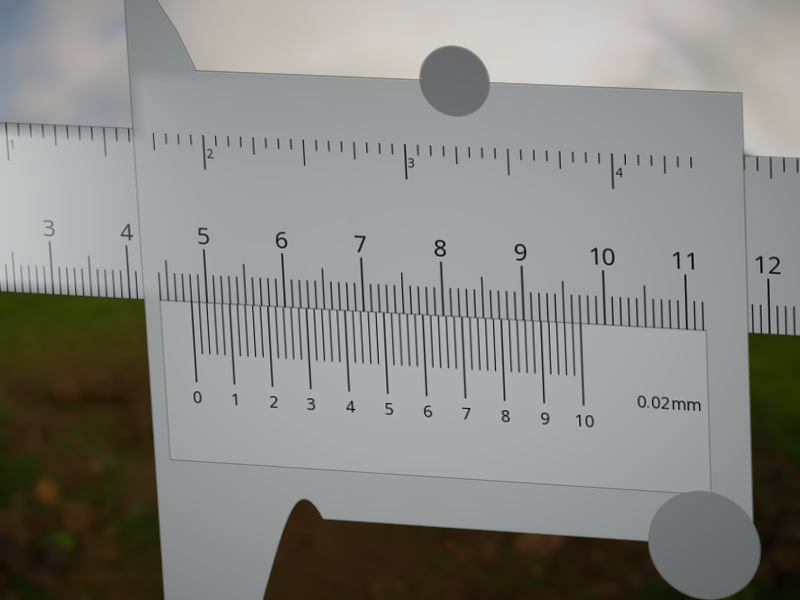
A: 48.0 mm
